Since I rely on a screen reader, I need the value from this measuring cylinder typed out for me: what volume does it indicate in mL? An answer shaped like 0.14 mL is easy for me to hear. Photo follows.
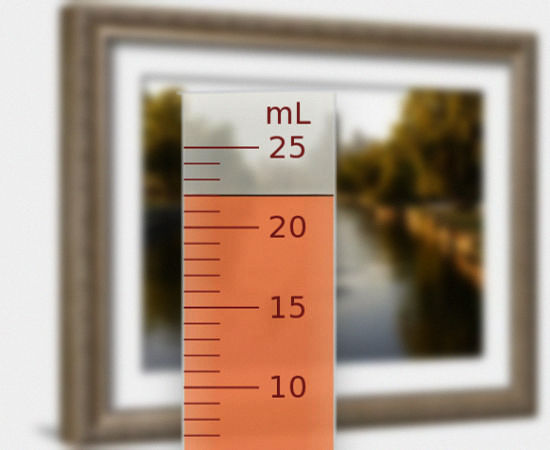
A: 22 mL
